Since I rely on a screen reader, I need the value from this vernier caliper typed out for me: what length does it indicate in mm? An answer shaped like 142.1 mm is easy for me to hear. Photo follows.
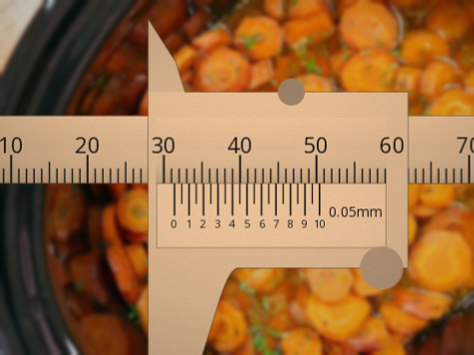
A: 31.4 mm
